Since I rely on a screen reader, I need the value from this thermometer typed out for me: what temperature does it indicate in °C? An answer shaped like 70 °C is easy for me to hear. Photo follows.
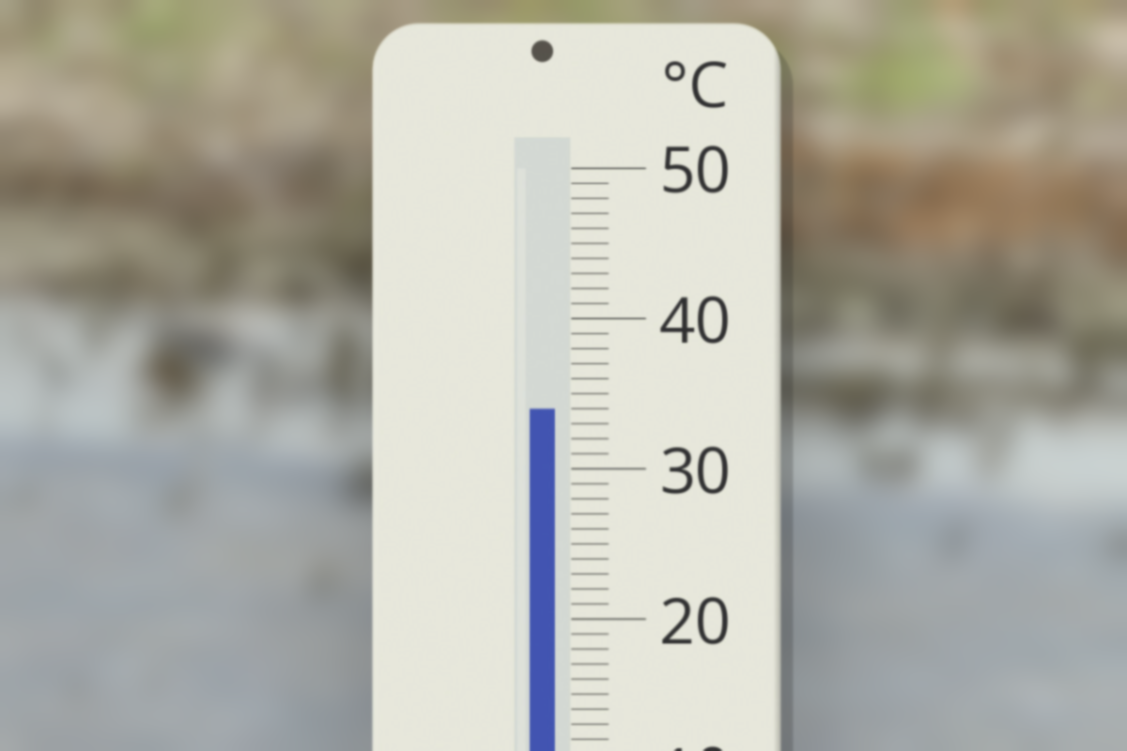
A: 34 °C
